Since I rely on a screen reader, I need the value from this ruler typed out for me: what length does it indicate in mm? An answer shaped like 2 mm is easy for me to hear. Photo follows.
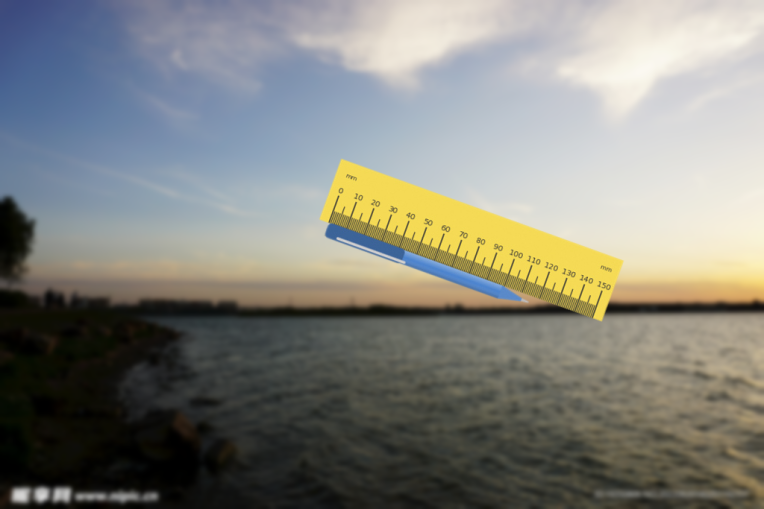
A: 115 mm
